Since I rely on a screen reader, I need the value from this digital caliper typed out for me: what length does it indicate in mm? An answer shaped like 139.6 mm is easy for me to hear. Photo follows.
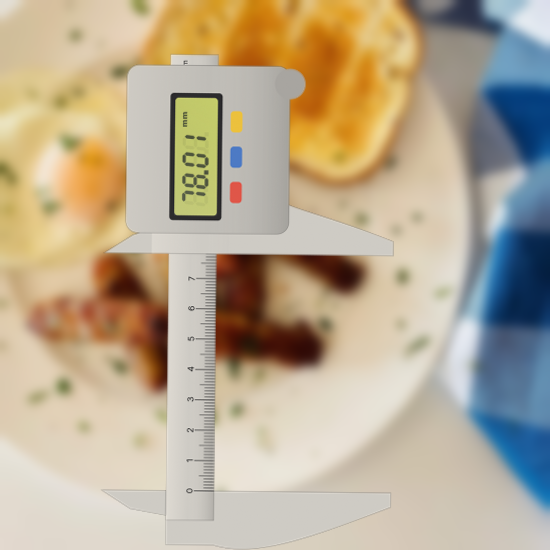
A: 78.01 mm
